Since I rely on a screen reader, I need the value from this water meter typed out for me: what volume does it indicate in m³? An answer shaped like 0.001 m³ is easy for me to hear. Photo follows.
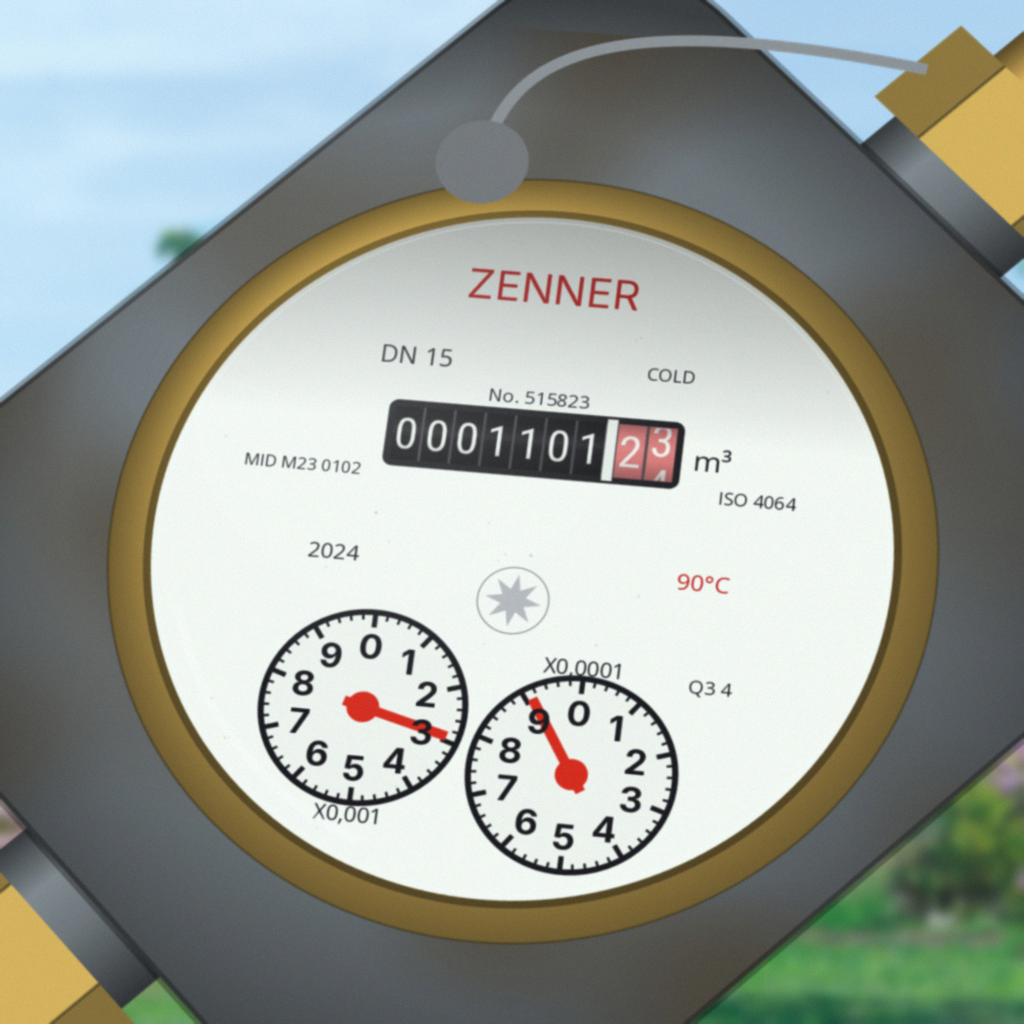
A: 1101.2329 m³
